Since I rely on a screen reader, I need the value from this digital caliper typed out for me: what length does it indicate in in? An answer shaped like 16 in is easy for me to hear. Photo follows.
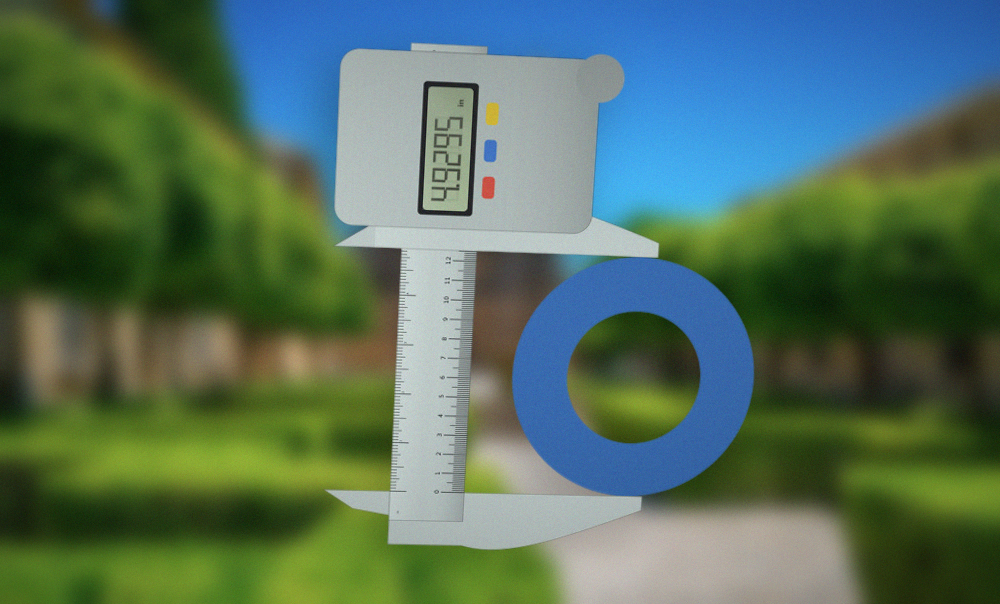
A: 4.9295 in
